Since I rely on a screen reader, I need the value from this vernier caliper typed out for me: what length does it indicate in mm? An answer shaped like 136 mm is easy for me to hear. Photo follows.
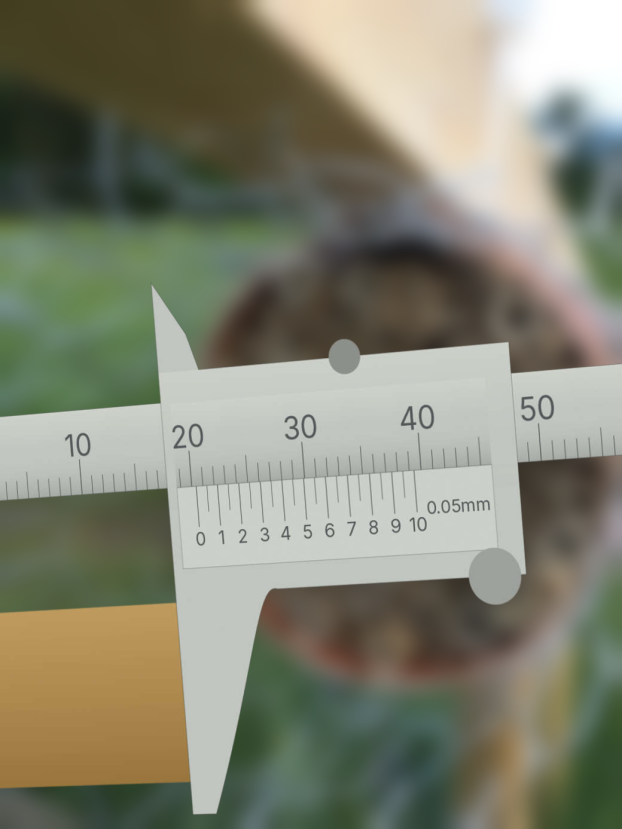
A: 20.4 mm
